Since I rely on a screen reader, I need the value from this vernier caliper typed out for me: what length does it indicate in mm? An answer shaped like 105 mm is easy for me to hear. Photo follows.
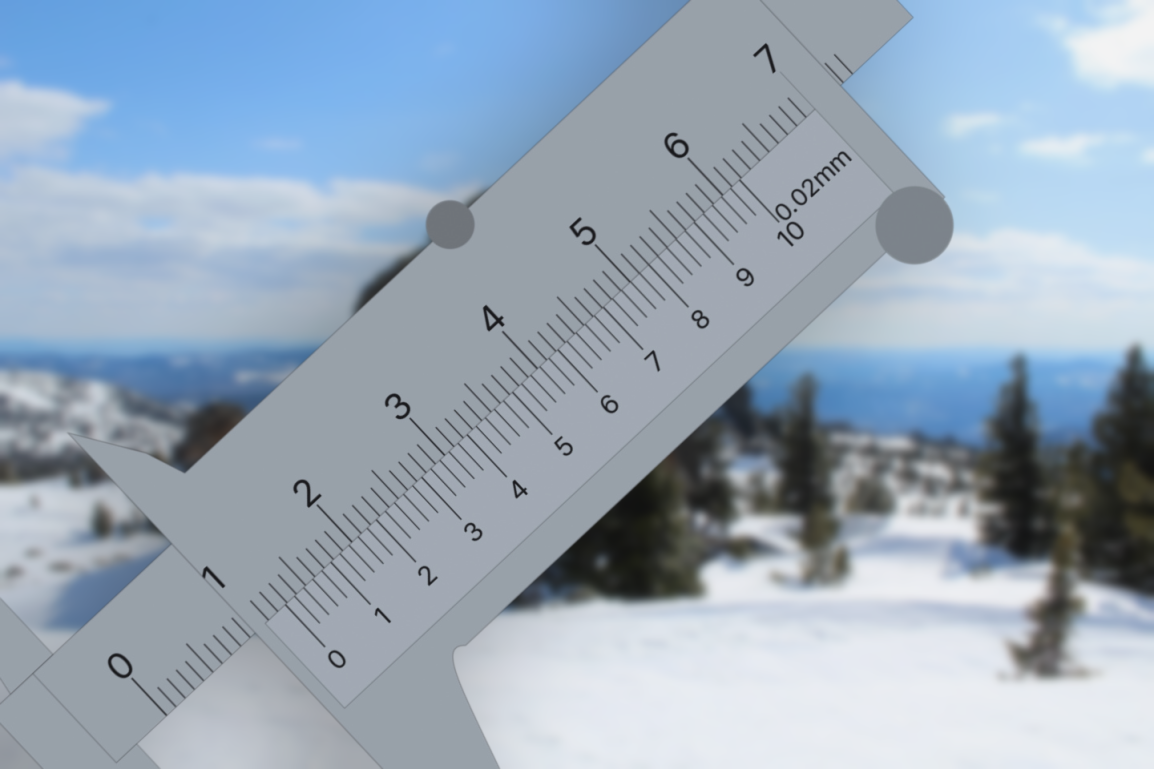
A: 12.8 mm
